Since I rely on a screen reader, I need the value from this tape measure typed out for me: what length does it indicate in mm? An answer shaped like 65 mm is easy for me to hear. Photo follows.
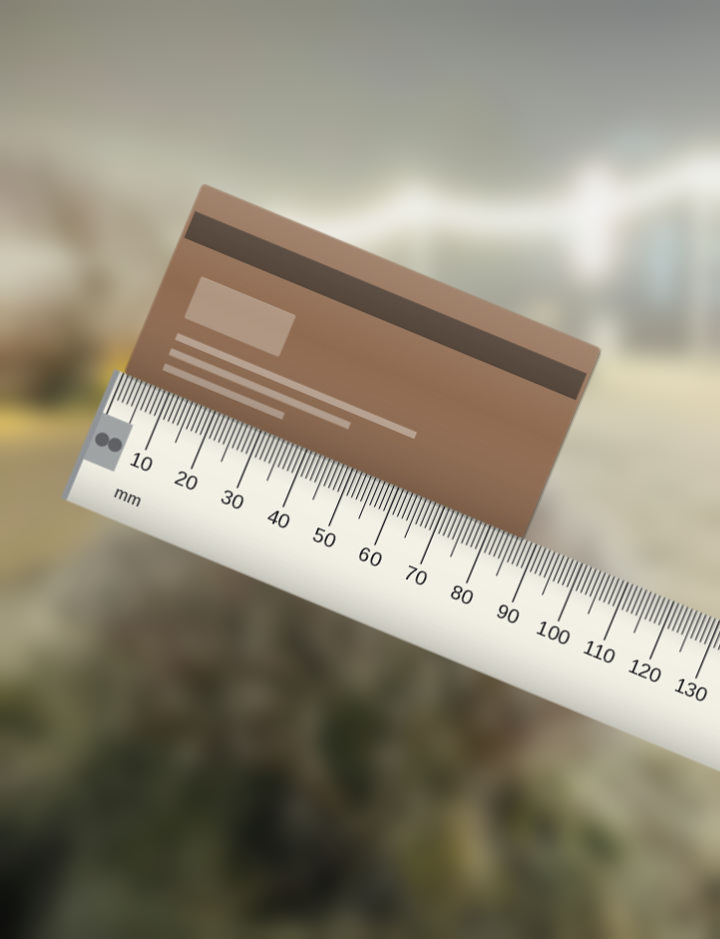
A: 87 mm
